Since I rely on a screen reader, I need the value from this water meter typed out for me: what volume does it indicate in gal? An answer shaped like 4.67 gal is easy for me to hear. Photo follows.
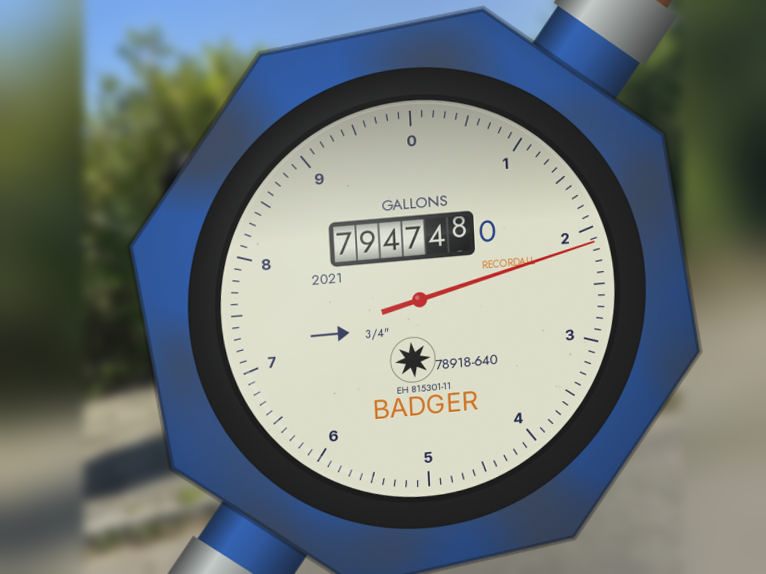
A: 7947482.1 gal
